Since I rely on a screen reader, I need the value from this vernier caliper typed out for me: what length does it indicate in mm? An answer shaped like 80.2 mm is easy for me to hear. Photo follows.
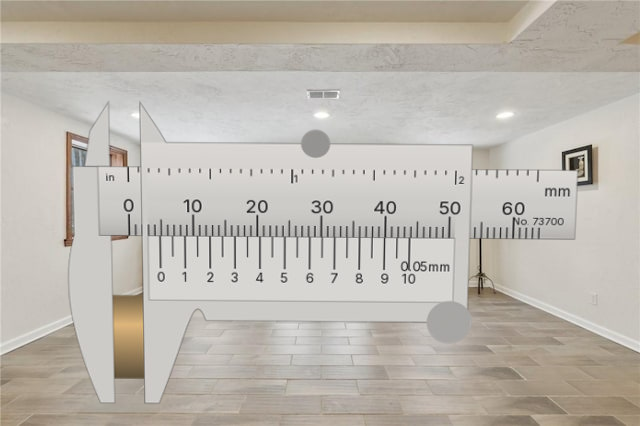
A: 4.8 mm
